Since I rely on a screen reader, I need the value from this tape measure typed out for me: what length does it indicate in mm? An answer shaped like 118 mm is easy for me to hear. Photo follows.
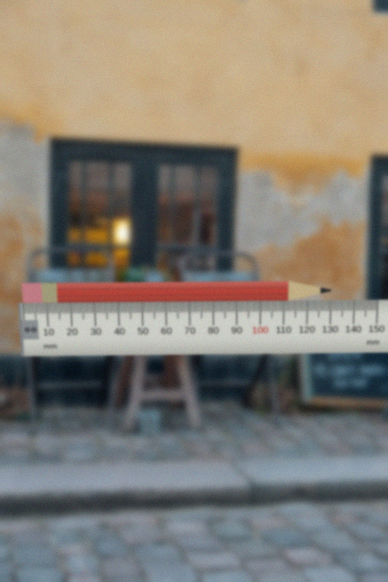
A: 130 mm
